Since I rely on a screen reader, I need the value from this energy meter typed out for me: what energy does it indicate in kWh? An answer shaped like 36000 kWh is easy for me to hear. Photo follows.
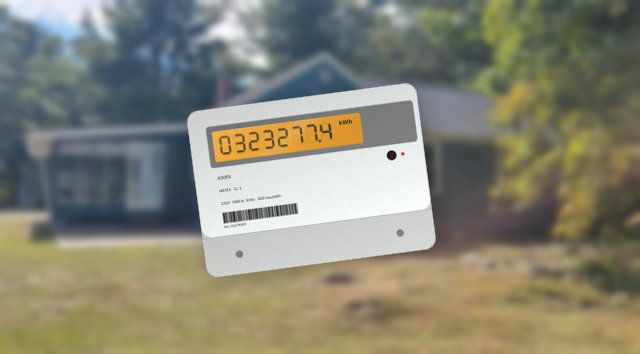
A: 323277.4 kWh
